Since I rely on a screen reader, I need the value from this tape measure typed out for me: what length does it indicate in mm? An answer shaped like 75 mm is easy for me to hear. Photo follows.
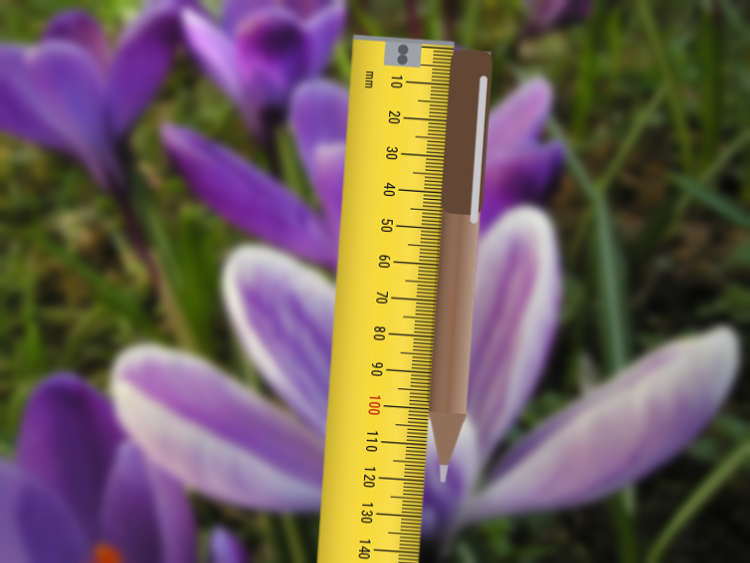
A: 120 mm
